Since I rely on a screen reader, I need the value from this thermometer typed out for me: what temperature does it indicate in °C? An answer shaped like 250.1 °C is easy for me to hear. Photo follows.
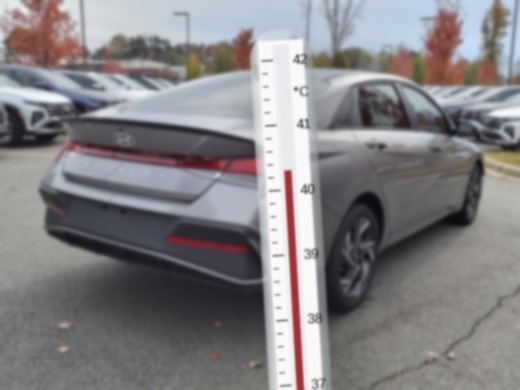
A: 40.3 °C
